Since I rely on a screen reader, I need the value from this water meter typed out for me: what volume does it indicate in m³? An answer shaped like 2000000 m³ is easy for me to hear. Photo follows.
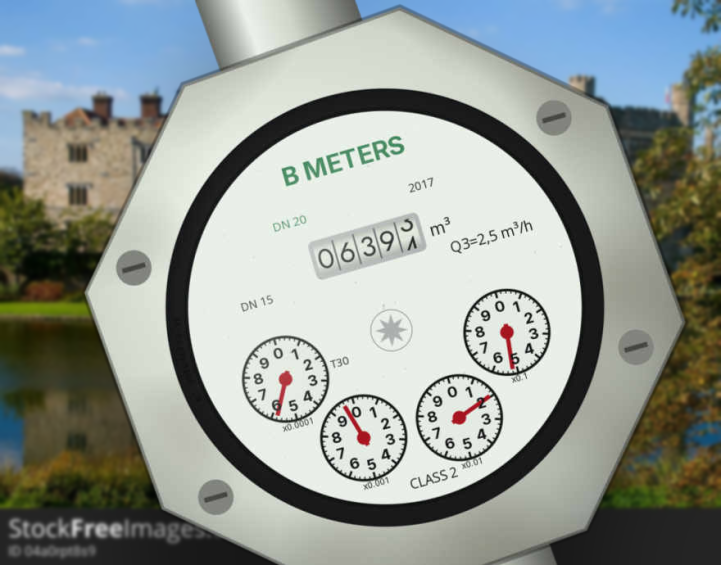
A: 6393.5195 m³
